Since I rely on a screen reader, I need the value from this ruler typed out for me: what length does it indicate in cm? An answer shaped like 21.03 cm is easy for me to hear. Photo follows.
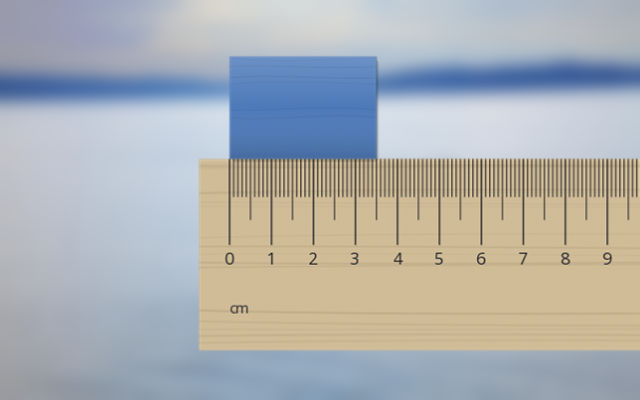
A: 3.5 cm
